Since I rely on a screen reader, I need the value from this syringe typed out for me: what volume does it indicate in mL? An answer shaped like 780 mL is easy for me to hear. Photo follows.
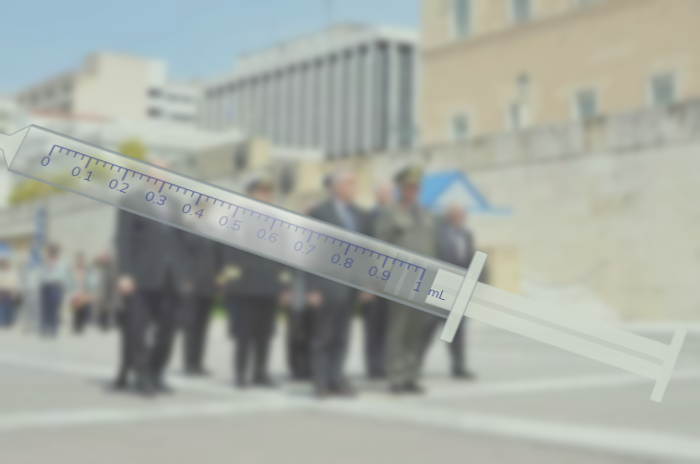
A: 0.92 mL
